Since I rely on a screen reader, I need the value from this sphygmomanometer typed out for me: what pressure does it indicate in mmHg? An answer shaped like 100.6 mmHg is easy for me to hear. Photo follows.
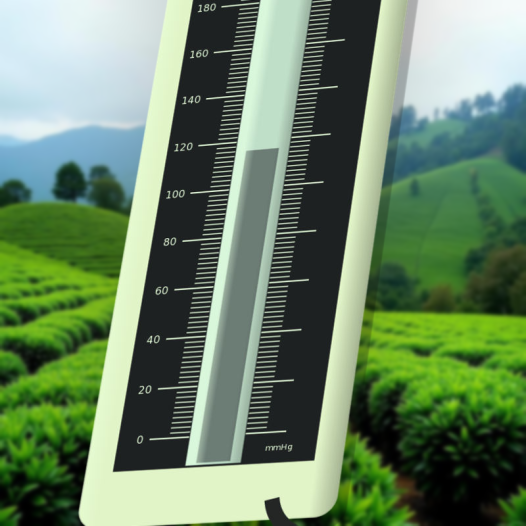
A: 116 mmHg
